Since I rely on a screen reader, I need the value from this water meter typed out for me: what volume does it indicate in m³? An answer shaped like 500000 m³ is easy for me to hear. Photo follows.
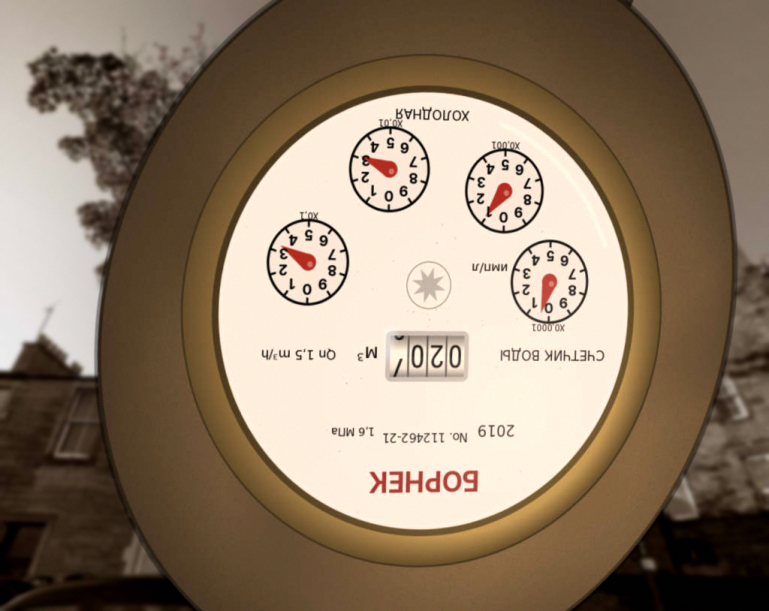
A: 207.3310 m³
